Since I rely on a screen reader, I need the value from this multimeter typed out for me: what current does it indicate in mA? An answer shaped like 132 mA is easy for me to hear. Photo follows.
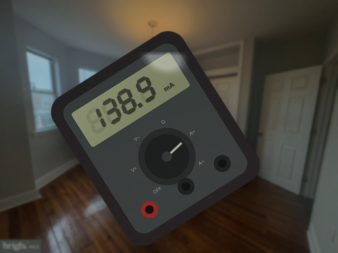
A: 138.9 mA
